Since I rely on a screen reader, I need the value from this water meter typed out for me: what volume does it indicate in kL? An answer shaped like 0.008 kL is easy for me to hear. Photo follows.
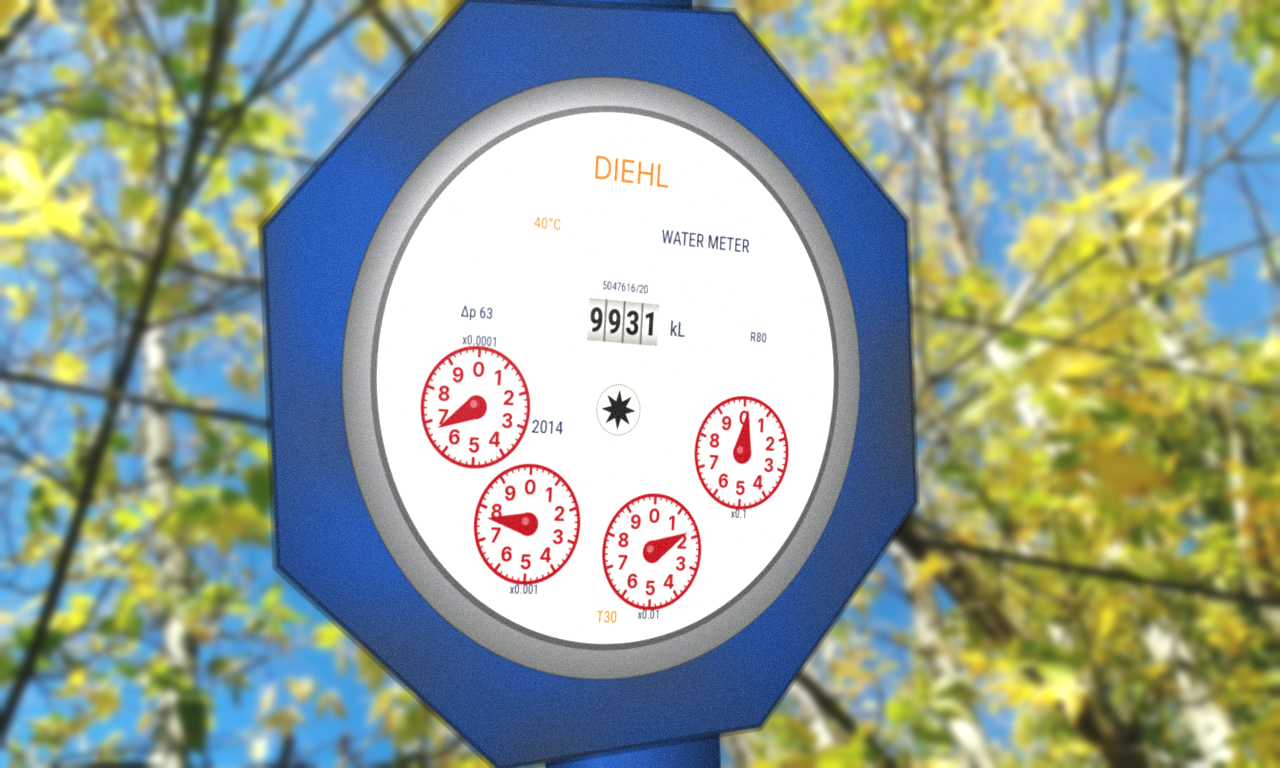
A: 9931.0176 kL
